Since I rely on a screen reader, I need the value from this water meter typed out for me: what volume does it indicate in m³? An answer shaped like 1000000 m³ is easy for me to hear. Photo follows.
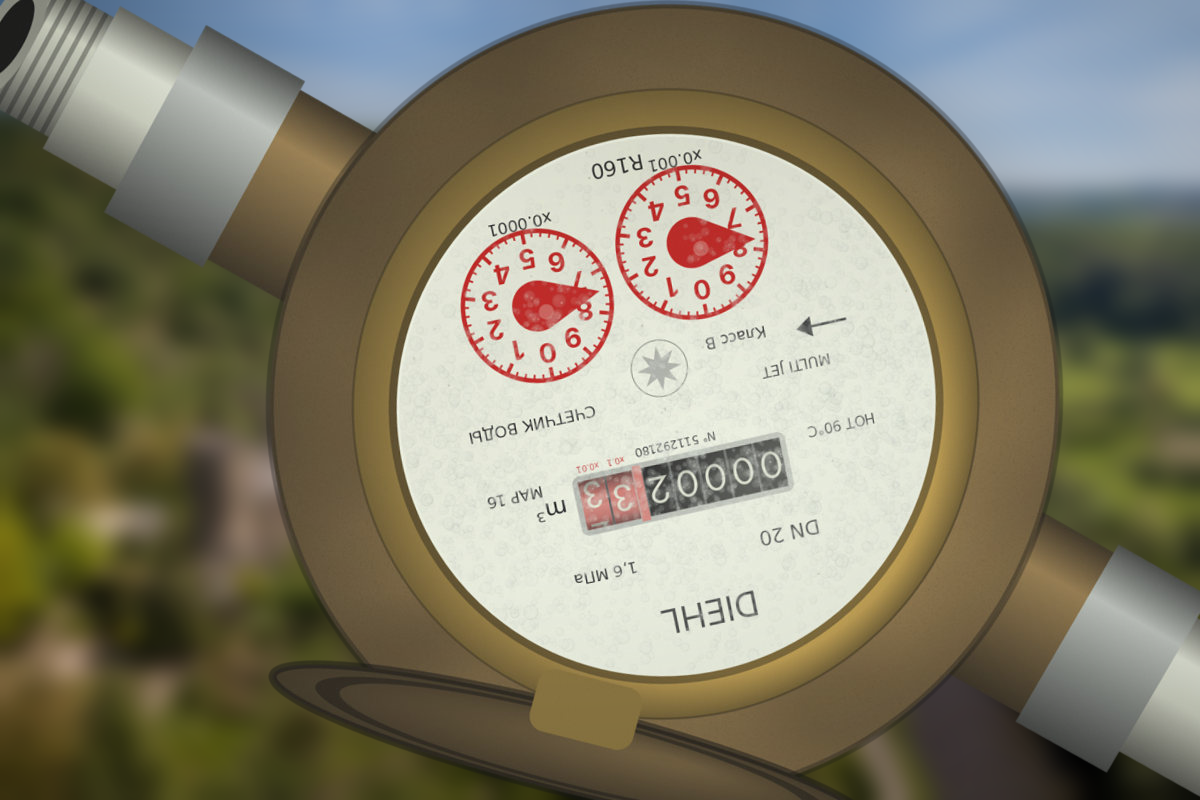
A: 2.3277 m³
